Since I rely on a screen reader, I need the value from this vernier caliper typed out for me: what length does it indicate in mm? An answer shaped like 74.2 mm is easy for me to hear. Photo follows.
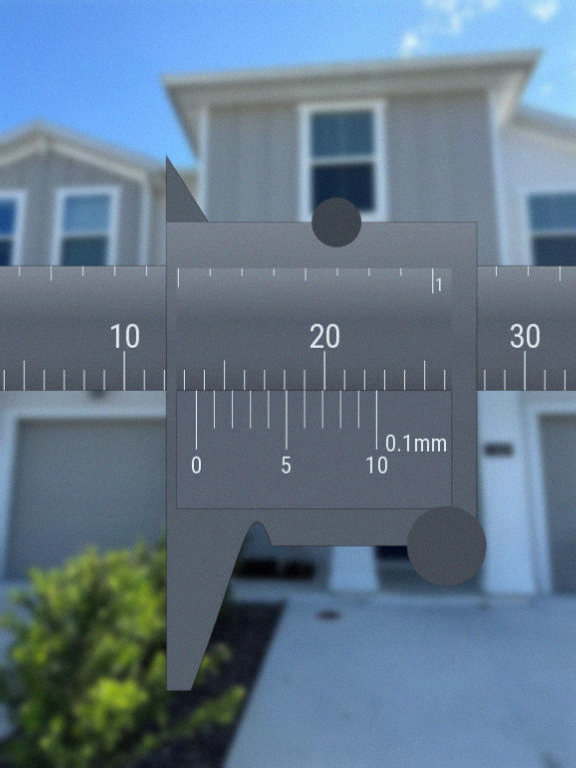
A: 13.6 mm
